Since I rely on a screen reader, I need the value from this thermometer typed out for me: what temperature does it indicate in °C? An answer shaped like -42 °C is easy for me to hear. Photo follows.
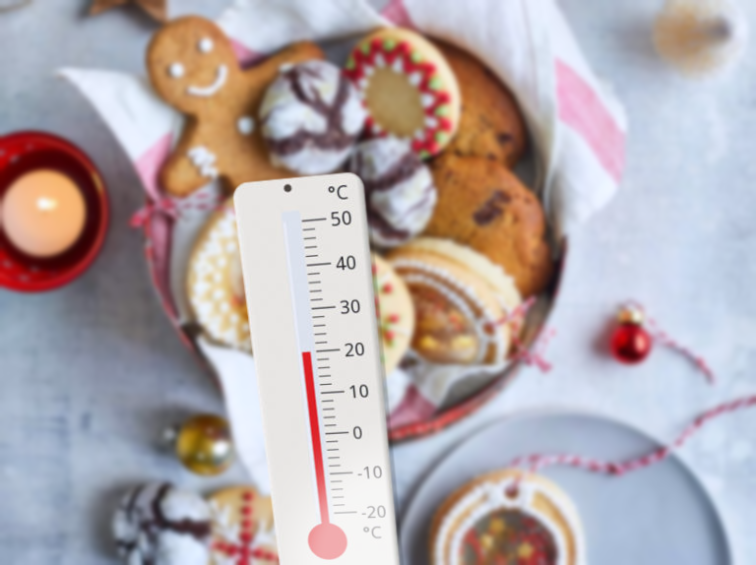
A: 20 °C
